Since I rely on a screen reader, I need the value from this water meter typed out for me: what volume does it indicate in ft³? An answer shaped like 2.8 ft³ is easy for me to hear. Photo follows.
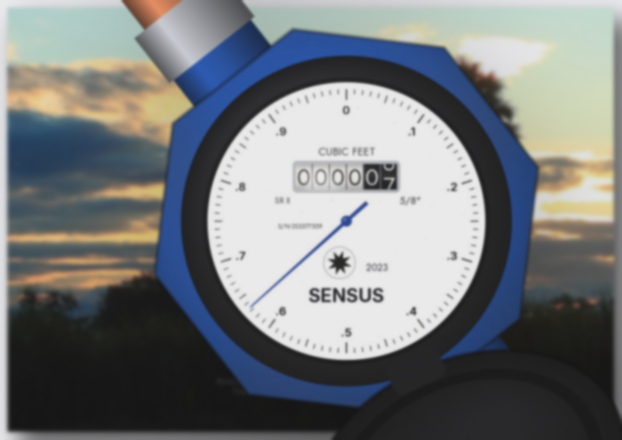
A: 6.63 ft³
